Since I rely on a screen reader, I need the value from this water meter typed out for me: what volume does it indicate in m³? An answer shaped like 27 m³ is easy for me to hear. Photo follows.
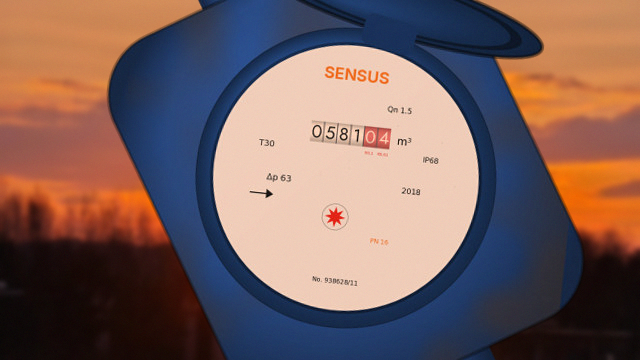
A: 581.04 m³
